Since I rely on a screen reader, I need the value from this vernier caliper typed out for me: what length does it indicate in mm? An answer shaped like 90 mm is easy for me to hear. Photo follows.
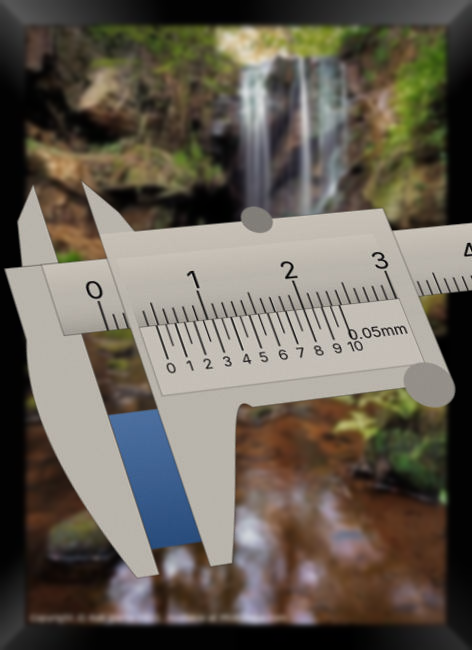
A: 4.8 mm
